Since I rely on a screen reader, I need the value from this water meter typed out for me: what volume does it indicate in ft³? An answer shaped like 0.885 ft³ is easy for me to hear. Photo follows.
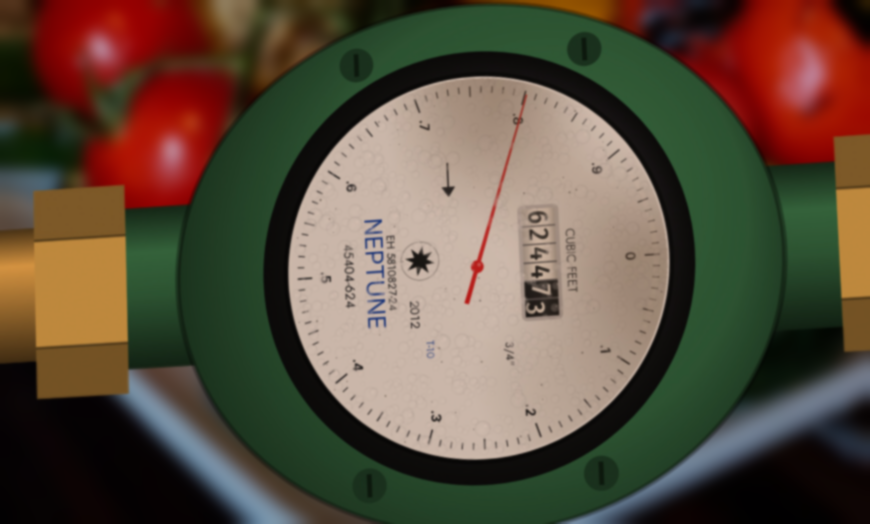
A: 624472.80 ft³
